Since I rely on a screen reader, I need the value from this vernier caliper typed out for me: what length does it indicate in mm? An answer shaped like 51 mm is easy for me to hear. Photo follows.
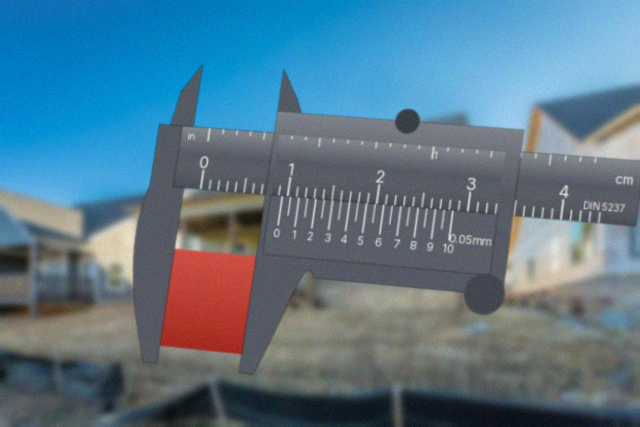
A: 9.4 mm
